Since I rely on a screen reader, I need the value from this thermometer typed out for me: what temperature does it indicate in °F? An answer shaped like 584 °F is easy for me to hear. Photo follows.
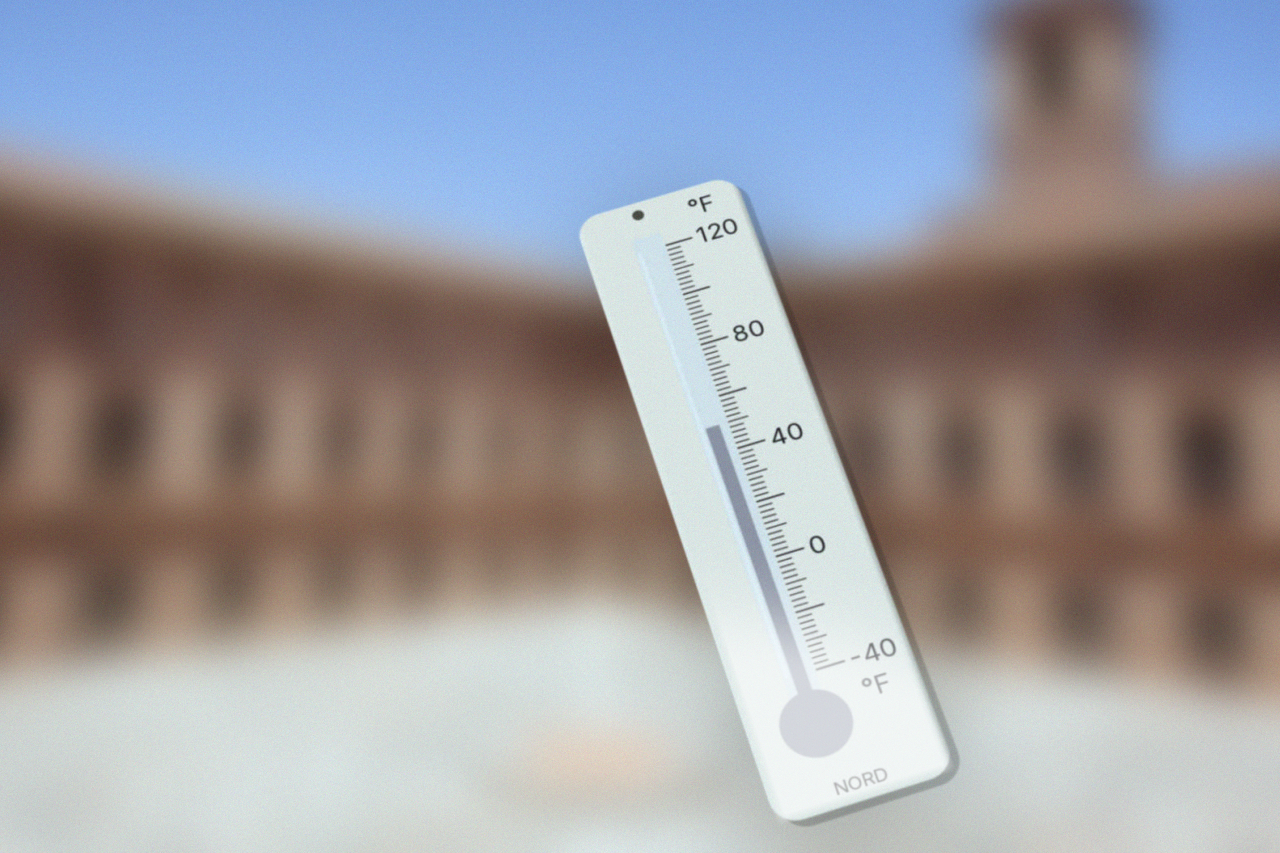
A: 50 °F
